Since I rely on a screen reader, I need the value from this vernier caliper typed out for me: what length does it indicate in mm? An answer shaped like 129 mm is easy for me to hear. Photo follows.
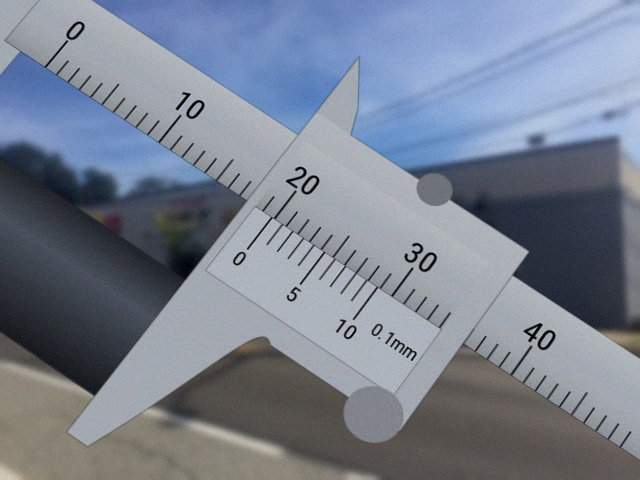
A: 19.8 mm
